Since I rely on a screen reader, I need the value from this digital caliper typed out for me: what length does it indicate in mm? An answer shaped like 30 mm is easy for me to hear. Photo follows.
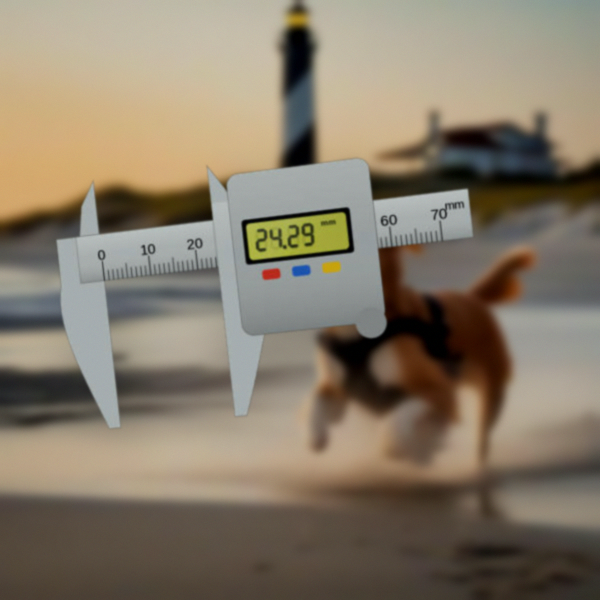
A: 24.29 mm
